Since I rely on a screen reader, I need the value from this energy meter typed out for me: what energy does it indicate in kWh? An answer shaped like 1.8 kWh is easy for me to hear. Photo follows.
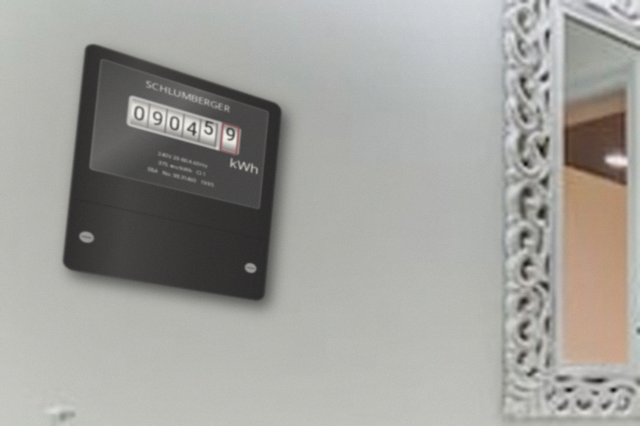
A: 9045.9 kWh
